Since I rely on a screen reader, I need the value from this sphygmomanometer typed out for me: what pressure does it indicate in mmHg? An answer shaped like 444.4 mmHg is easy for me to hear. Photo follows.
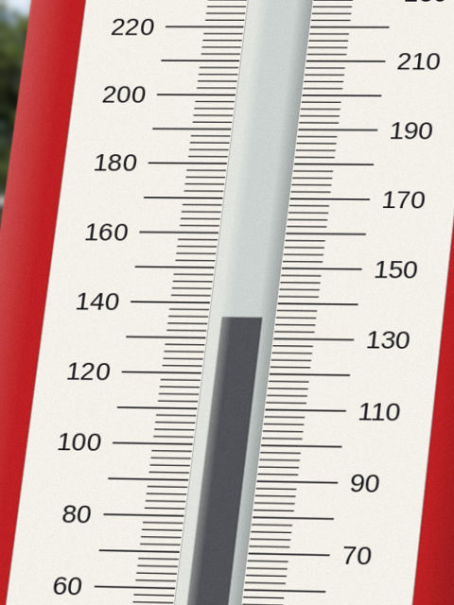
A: 136 mmHg
